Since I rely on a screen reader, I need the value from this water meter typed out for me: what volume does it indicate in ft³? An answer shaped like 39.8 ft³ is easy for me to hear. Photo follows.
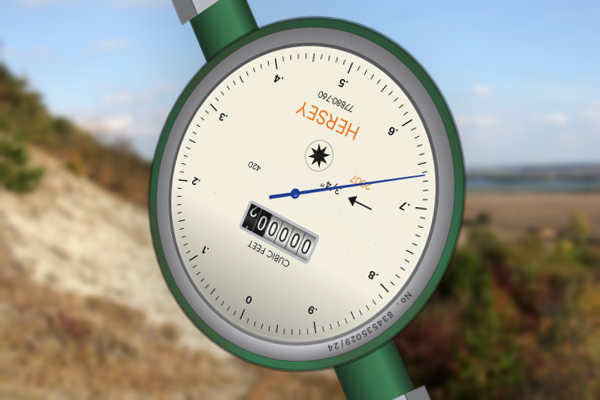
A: 1.66 ft³
